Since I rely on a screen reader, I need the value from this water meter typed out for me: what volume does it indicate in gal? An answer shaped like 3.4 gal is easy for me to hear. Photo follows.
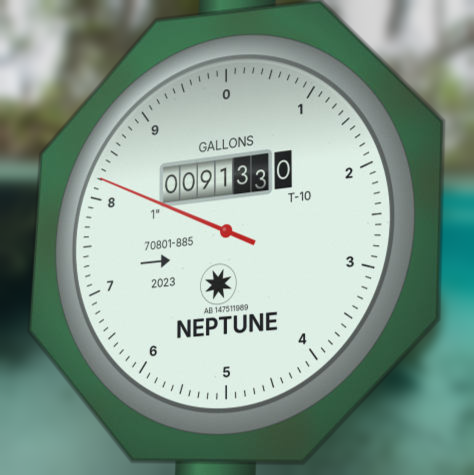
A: 91328.2 gal
